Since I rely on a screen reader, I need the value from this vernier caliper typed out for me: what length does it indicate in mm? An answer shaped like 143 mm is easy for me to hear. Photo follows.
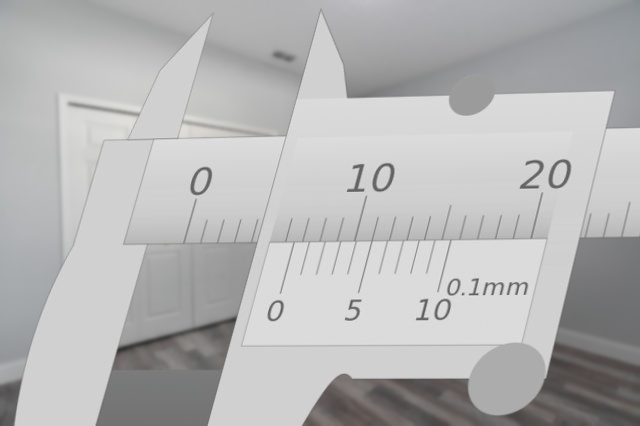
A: 6.5 mm
